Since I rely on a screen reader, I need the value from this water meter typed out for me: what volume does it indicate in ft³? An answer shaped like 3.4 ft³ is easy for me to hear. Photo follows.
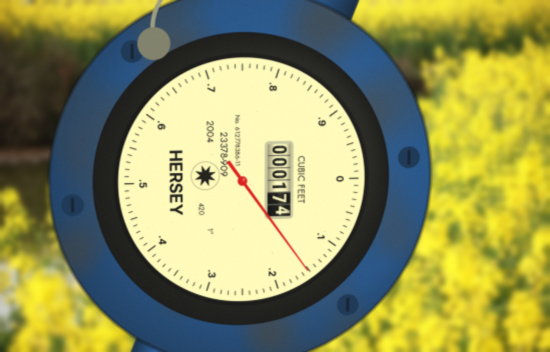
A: 174.15 ft³
